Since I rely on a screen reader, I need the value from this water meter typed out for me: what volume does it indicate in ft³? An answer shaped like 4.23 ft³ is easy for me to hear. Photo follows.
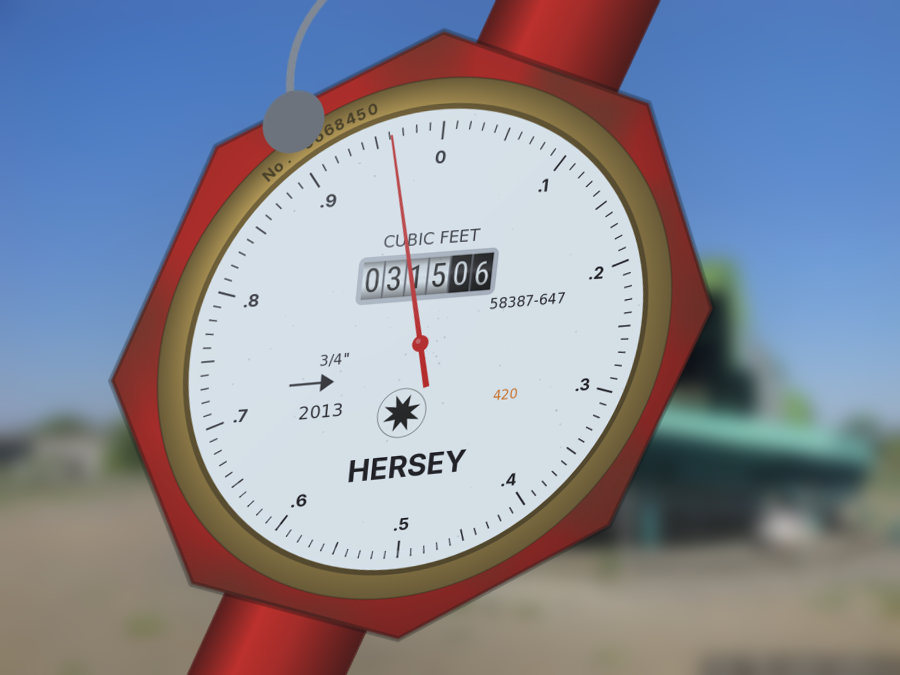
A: 31505.96 ft³
